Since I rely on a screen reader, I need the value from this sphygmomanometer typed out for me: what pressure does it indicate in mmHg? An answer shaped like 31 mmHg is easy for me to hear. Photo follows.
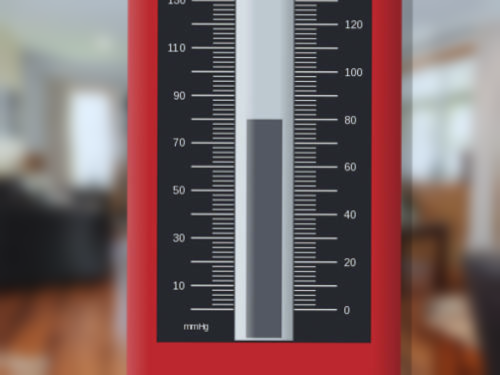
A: 80 mmHg
